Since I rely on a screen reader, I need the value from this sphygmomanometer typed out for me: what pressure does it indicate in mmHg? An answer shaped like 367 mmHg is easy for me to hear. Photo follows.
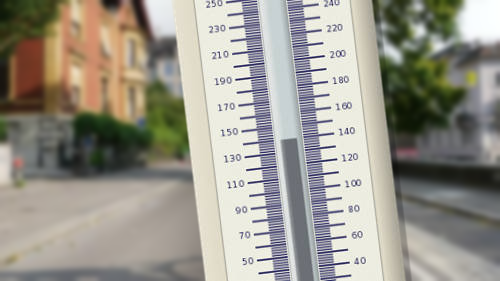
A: 140 mmHg
